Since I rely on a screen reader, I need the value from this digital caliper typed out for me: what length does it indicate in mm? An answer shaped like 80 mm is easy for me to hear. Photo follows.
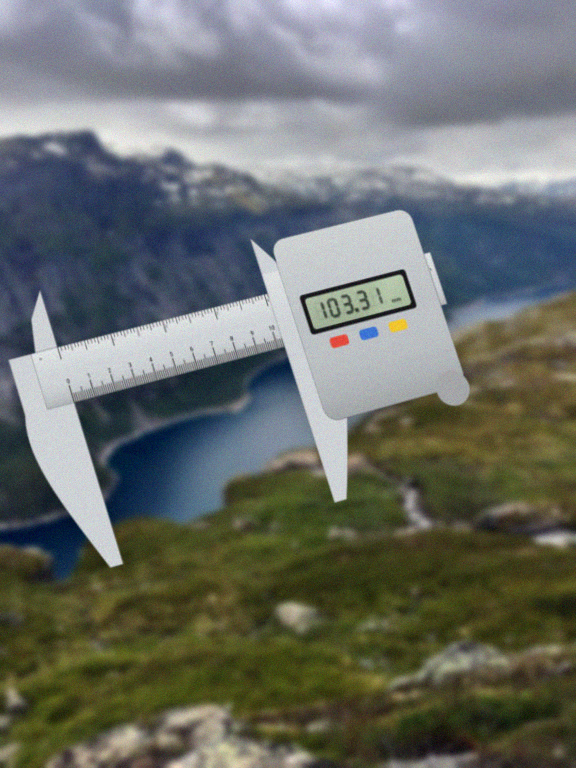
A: 103.31 mm
